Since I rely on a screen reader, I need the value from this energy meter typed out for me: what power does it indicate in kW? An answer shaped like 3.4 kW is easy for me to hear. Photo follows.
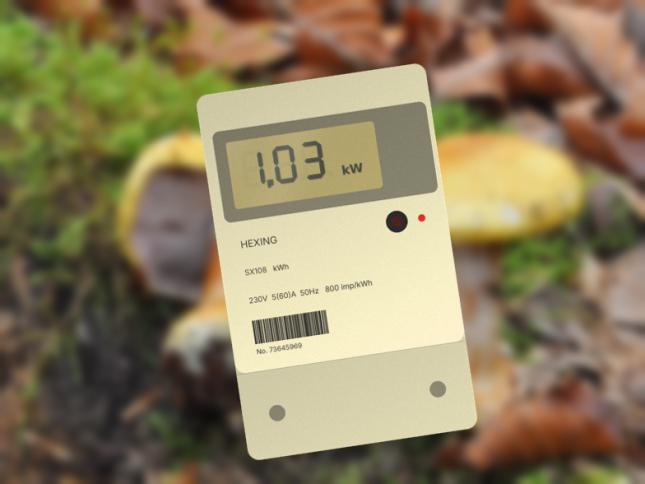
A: 1.03 kW
